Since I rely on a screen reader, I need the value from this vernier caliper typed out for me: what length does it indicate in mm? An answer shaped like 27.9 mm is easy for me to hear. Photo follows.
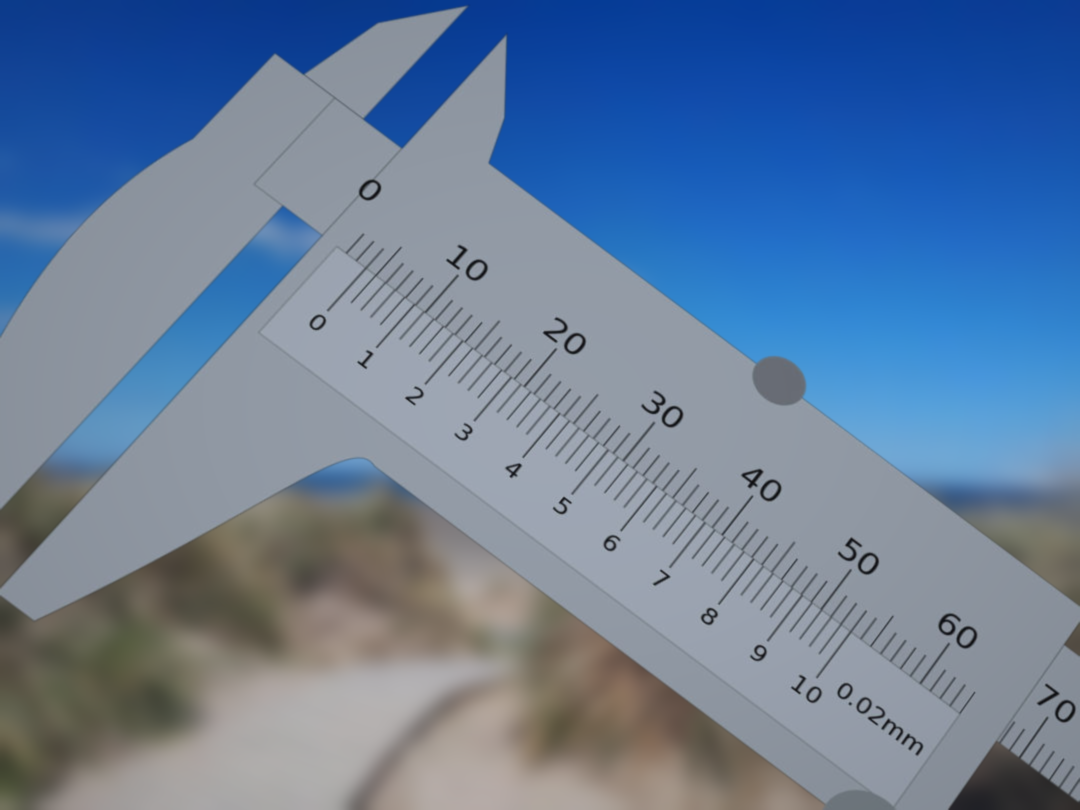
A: 4.0 mm
